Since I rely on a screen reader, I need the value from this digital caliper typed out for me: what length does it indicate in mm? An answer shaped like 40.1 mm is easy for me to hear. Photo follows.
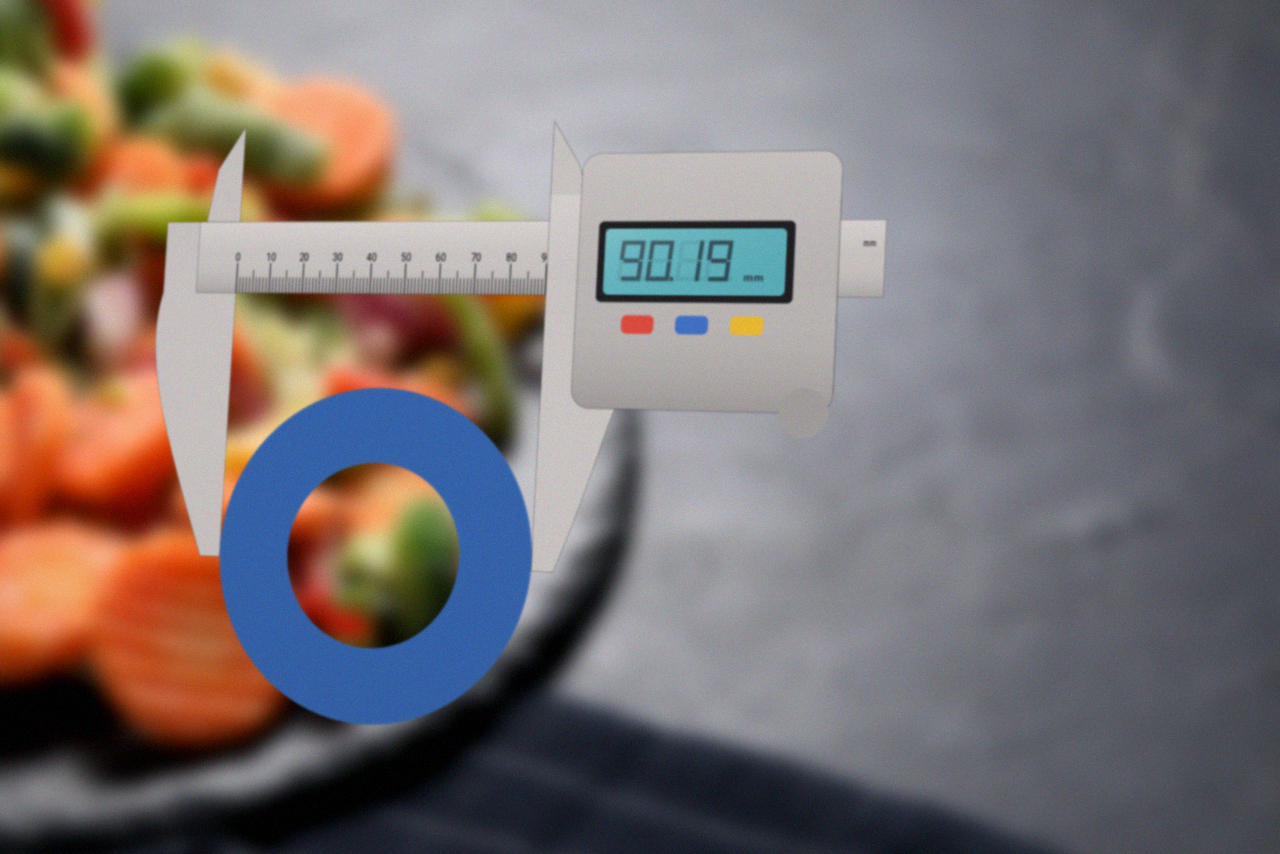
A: 90.19 mm
